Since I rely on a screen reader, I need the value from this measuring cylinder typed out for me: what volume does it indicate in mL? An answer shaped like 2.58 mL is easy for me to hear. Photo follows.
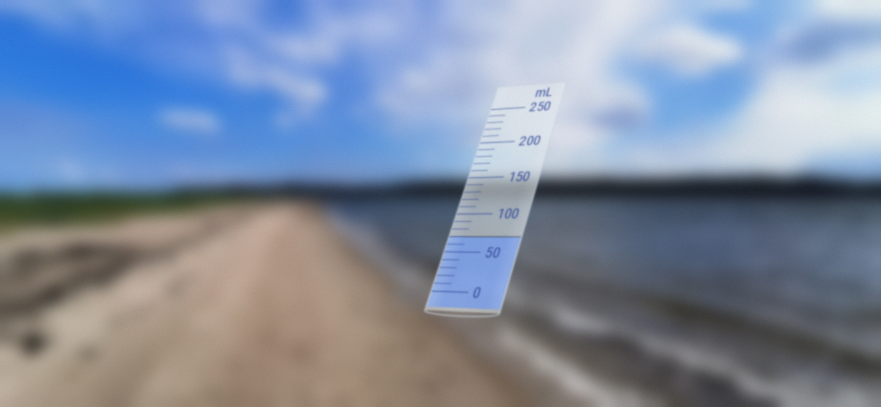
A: 70 mL
